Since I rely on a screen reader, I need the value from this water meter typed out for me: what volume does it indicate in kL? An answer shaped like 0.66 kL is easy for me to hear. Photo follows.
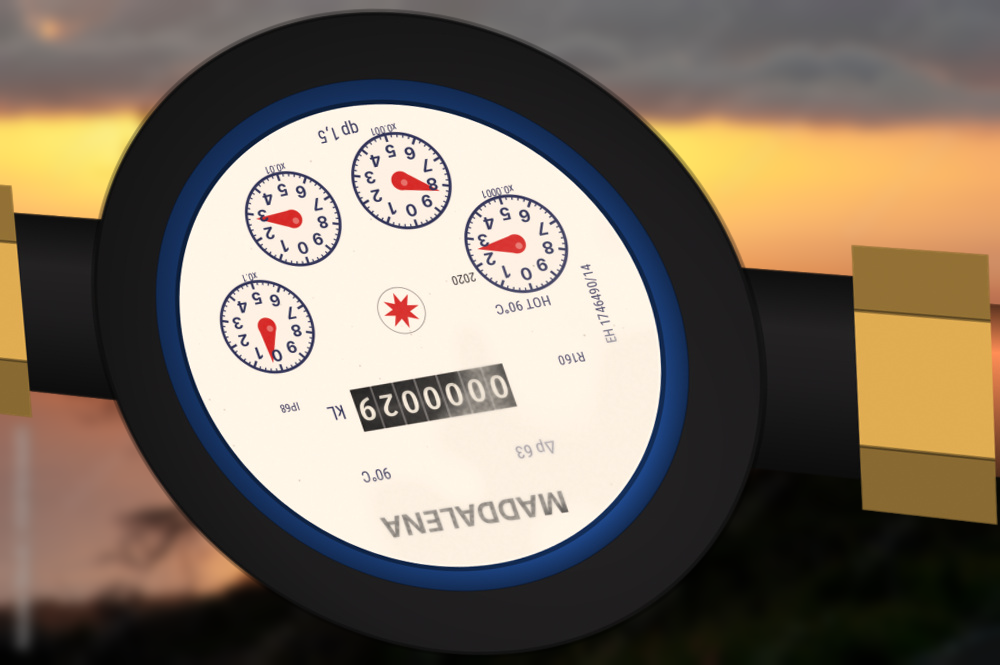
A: 29.0282 kL
